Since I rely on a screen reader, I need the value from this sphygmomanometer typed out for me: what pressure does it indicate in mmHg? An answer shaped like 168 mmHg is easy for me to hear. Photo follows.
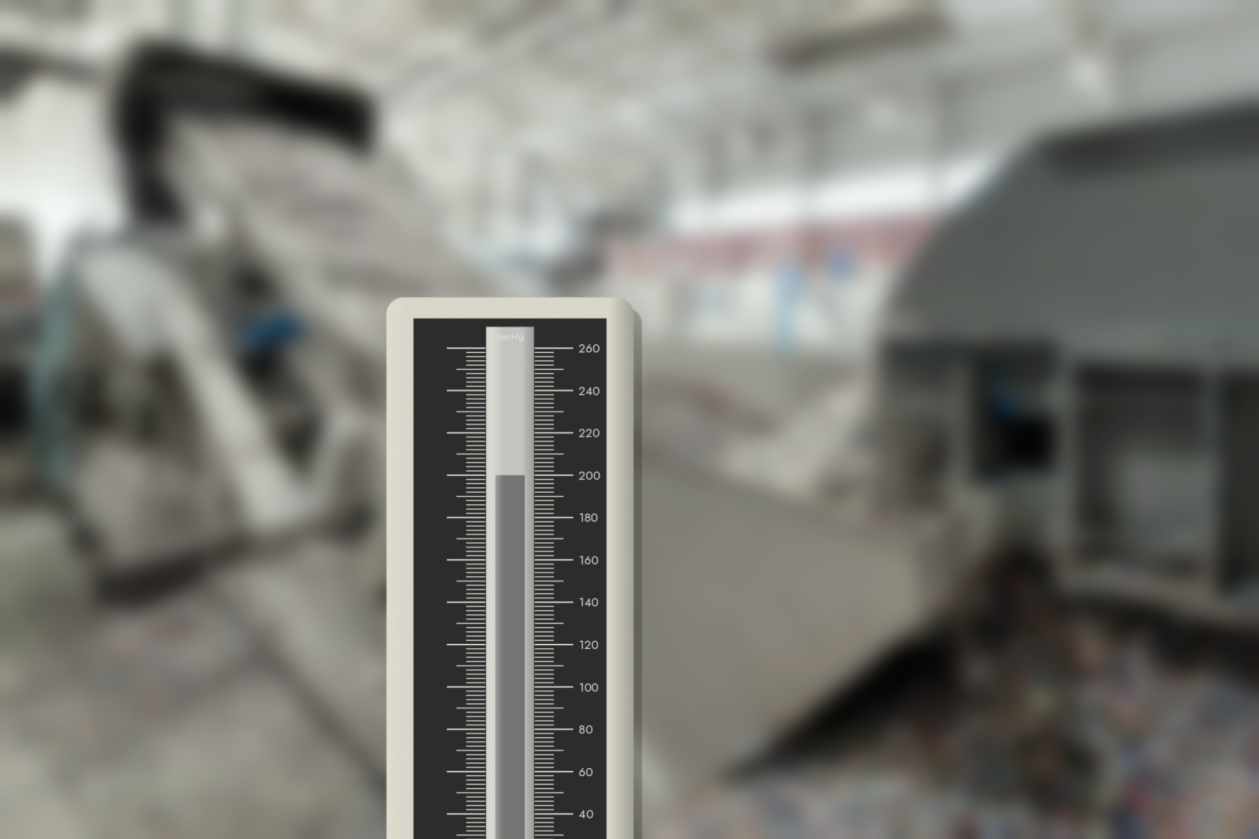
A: 200 mmHg
